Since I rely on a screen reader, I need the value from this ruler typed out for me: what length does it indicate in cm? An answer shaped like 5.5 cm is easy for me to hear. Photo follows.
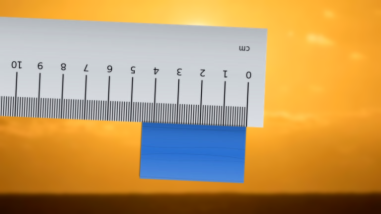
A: 4.5 cm
